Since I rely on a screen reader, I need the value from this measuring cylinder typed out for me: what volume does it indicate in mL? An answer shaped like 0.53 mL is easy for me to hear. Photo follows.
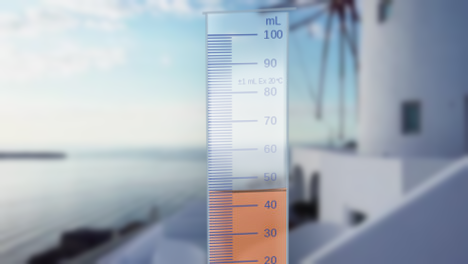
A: 45 mL
